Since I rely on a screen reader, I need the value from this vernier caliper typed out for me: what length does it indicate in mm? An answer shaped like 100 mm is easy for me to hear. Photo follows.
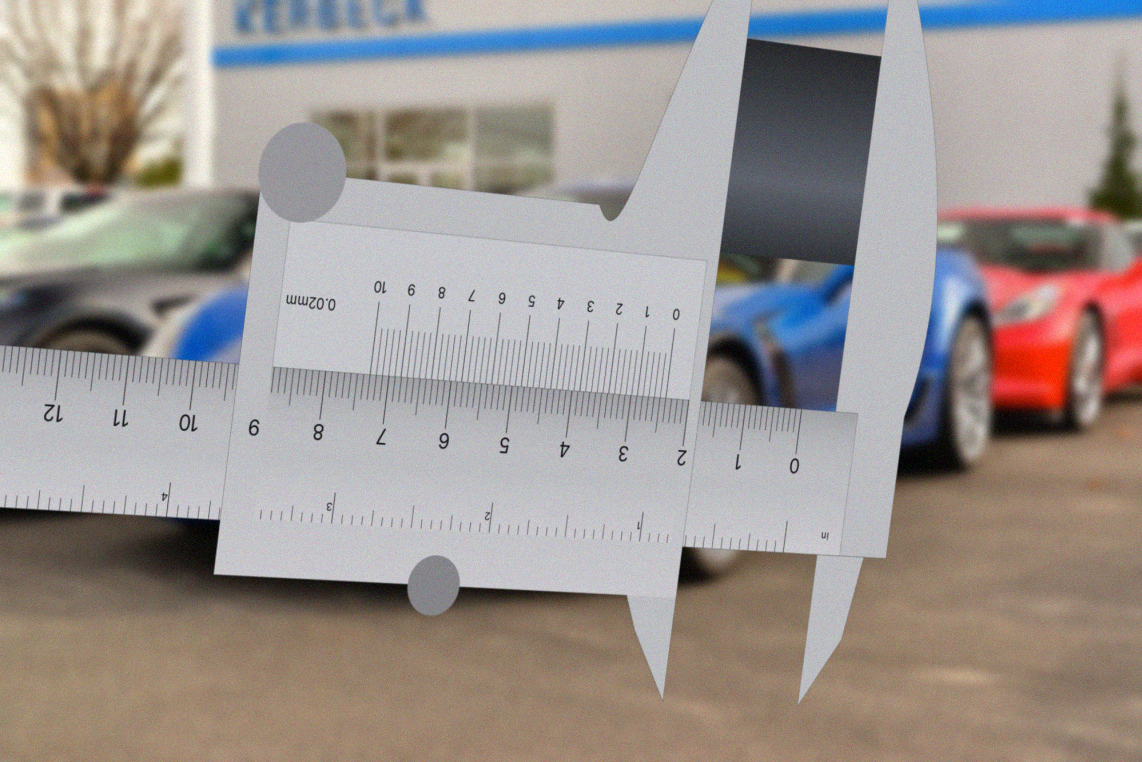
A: 24.0 mm
